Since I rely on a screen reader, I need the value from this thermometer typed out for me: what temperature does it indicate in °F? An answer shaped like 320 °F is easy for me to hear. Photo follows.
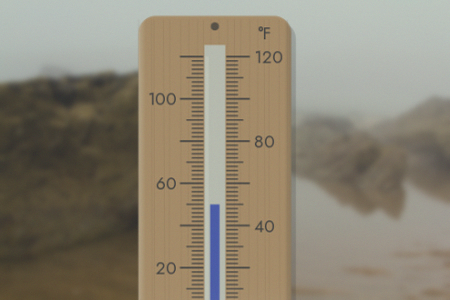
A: 50 °F
